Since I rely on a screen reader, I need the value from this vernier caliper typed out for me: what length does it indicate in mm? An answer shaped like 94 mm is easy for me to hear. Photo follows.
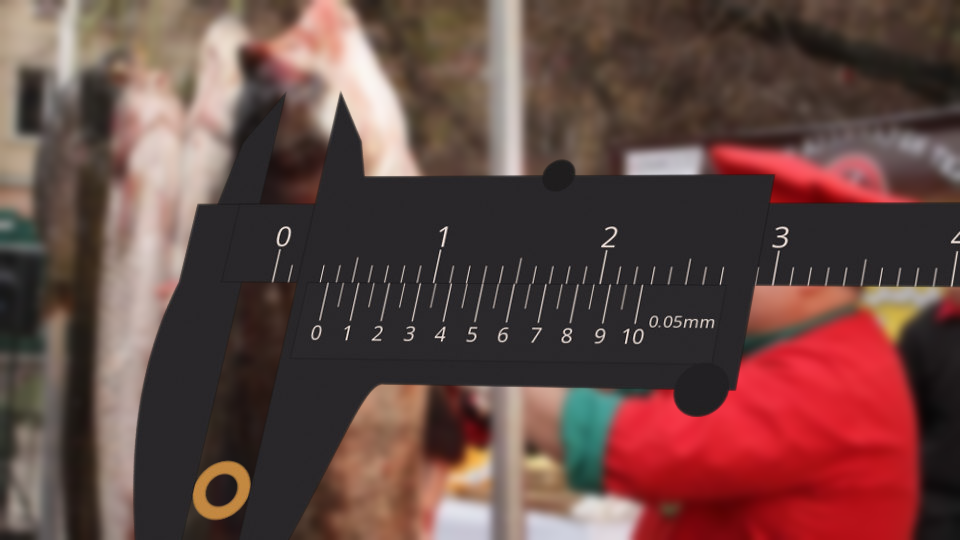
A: 3.5 mm
